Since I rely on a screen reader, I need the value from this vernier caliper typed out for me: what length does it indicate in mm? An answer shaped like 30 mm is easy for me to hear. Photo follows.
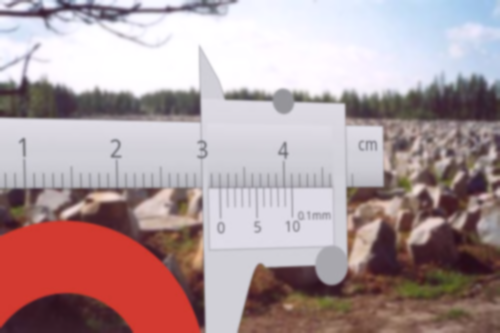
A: 32.0 mm
